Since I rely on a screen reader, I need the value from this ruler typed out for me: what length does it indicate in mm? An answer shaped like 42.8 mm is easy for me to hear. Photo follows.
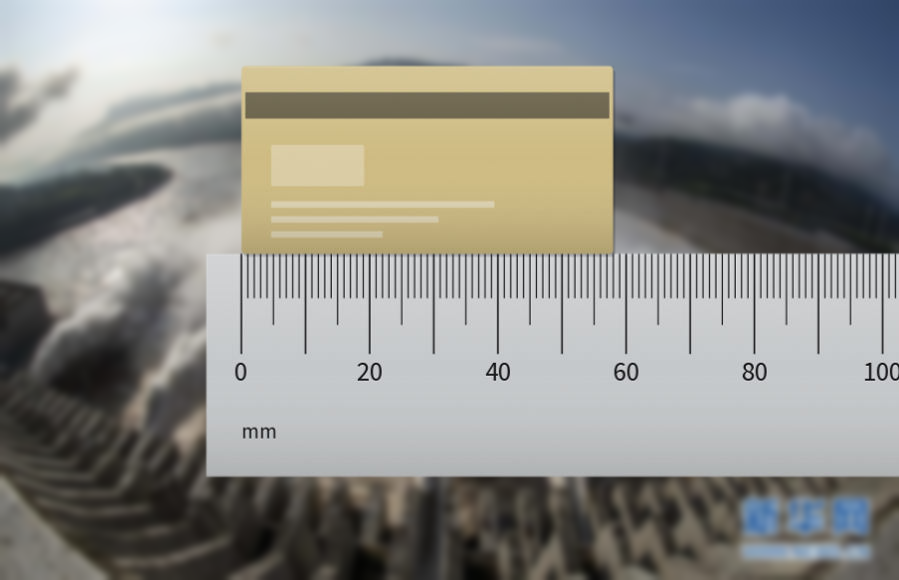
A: 58 mm
